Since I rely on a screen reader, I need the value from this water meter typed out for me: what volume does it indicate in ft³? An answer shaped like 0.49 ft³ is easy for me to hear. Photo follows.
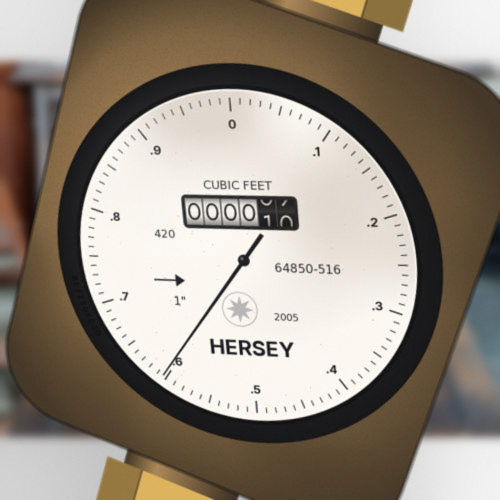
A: 9.60 ft³
